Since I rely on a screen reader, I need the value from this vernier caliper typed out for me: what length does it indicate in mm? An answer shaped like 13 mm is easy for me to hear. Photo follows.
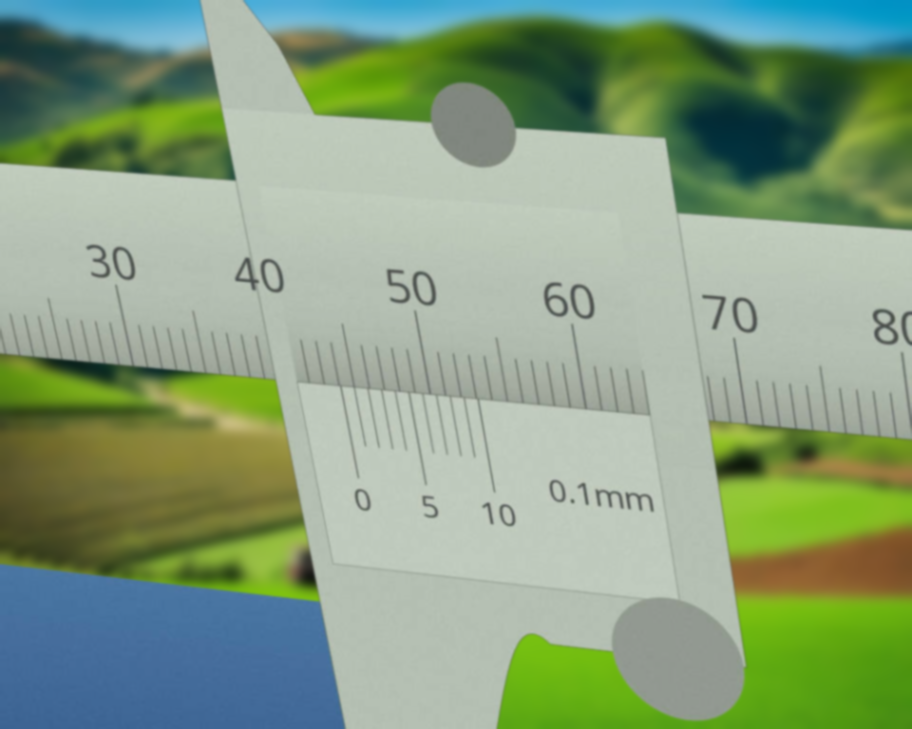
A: 44.1 mm
